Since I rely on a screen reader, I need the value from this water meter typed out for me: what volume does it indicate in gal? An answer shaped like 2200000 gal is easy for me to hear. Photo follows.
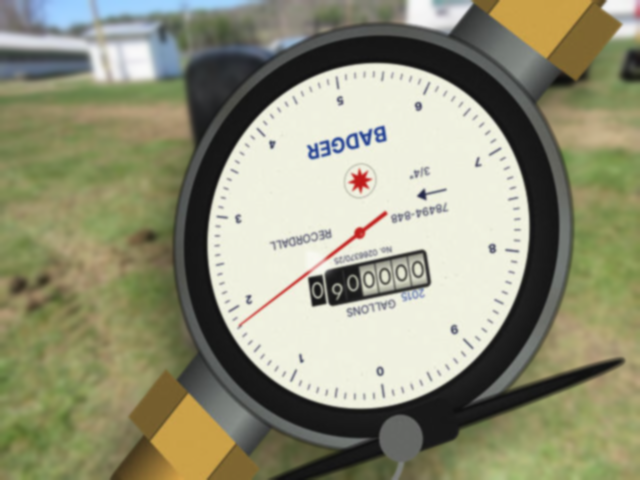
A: 61.8 gal
